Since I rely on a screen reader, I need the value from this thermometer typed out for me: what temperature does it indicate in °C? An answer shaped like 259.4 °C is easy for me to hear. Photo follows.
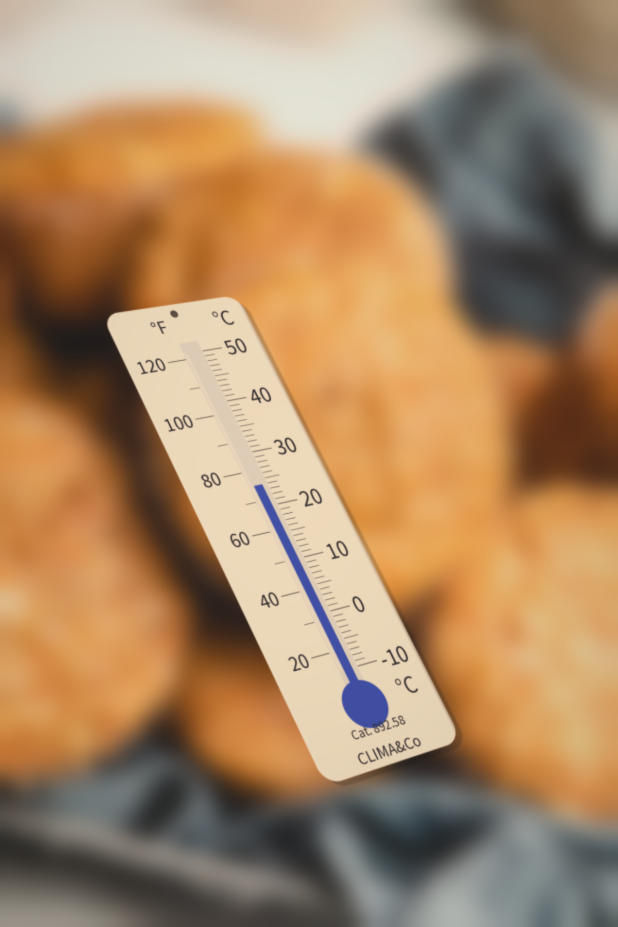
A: 24 °C
